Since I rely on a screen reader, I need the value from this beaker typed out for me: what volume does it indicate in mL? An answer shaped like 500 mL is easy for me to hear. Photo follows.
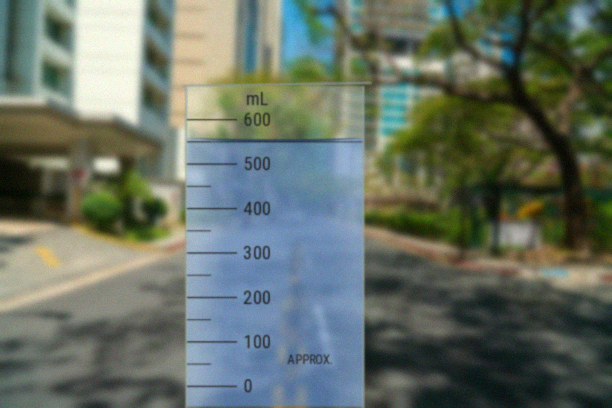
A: 550 mL
